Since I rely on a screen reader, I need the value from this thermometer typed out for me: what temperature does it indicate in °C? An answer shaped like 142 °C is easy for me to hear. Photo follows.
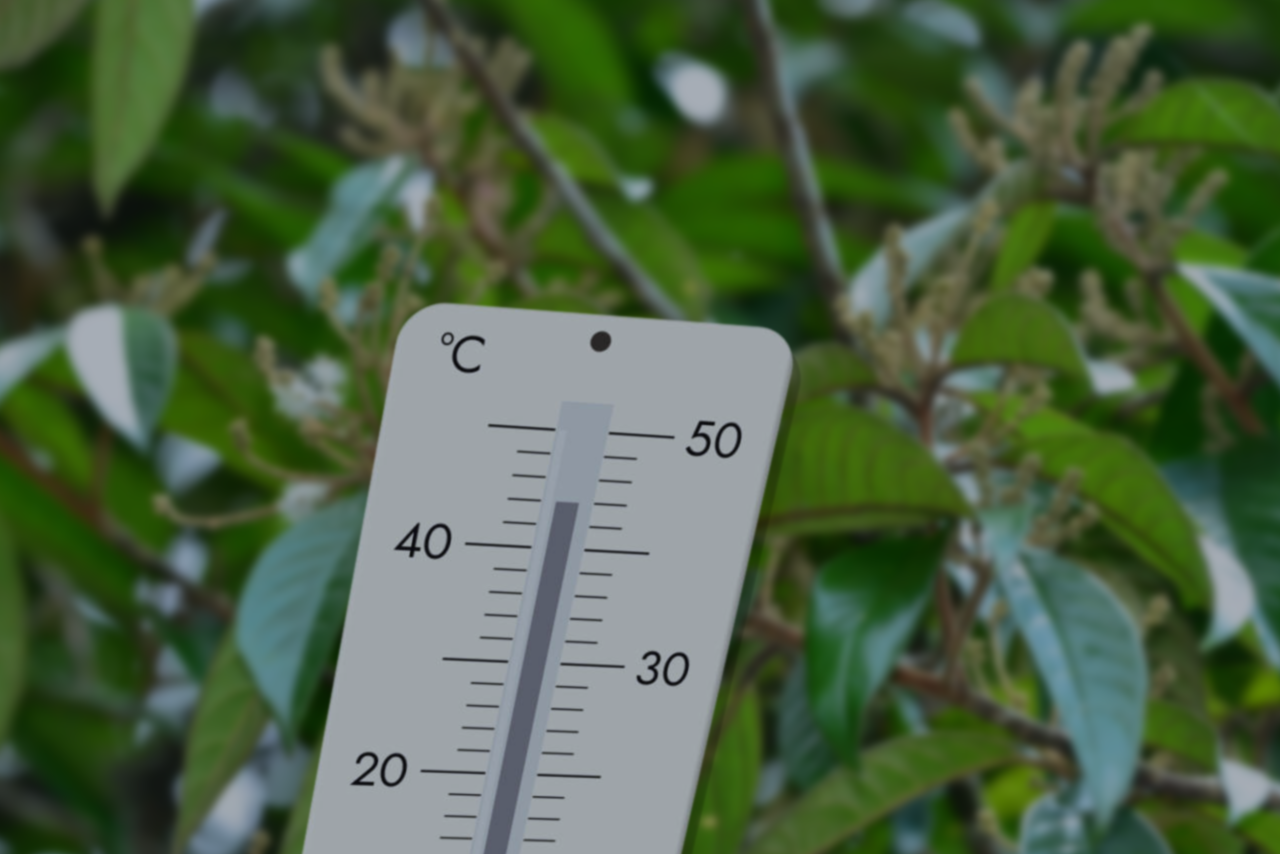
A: 44 °C
